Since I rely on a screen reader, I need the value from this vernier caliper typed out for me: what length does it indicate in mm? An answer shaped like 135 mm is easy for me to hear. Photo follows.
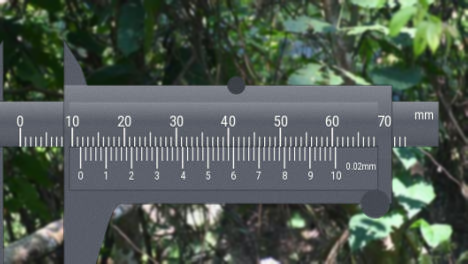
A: 11.6 mm
